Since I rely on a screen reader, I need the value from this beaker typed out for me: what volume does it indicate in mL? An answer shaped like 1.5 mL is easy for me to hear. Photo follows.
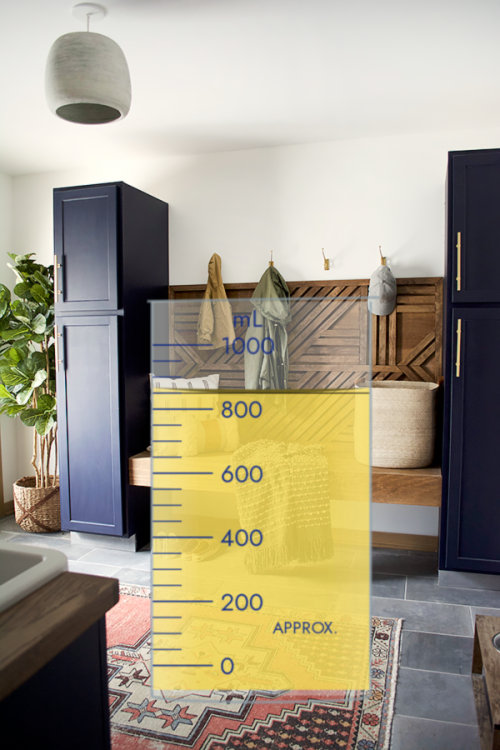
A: 850 mL
